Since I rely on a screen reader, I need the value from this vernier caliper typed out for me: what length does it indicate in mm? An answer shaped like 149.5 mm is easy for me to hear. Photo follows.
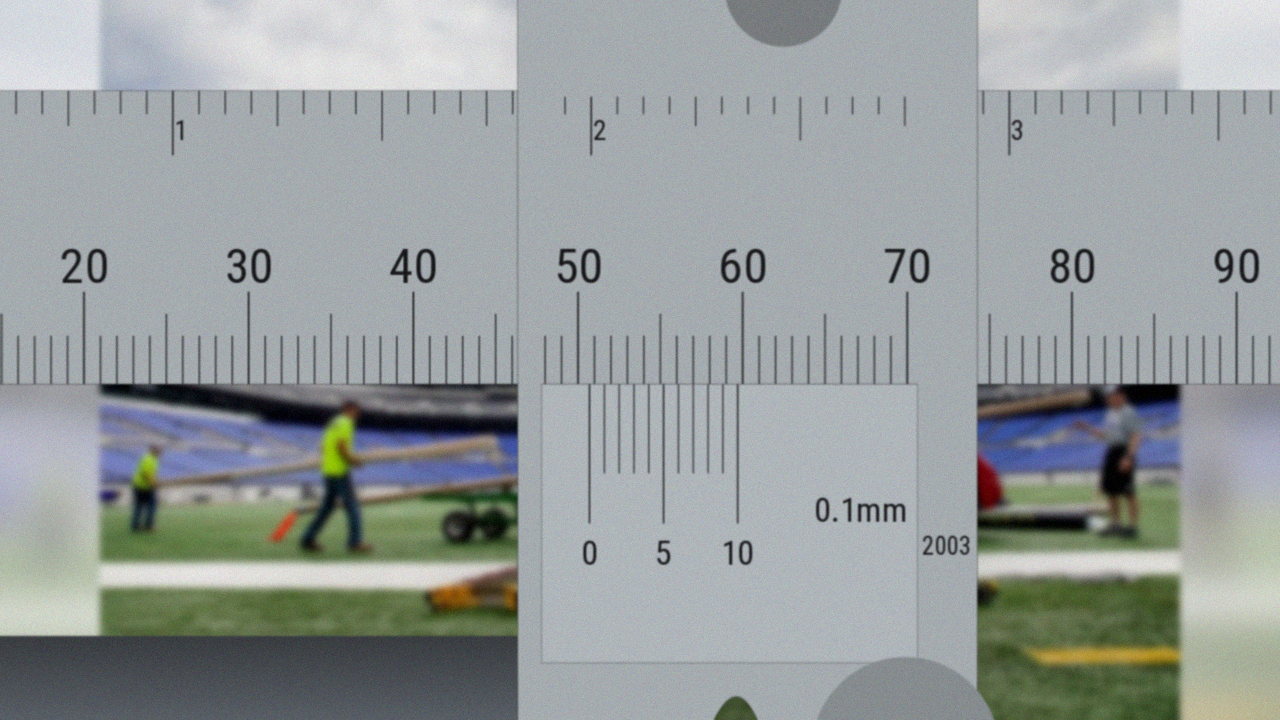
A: 50.7 mm
